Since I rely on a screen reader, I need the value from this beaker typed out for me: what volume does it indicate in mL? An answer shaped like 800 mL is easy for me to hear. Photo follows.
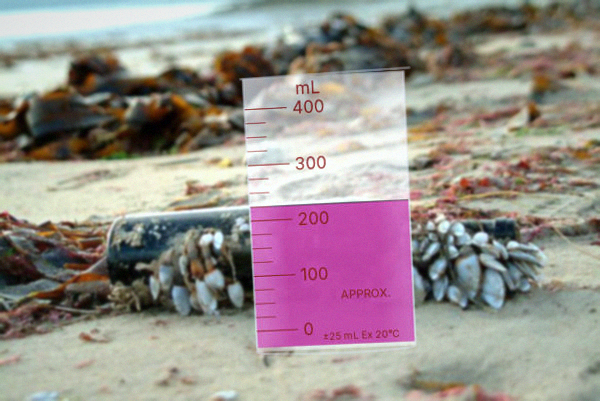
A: 225 mL
